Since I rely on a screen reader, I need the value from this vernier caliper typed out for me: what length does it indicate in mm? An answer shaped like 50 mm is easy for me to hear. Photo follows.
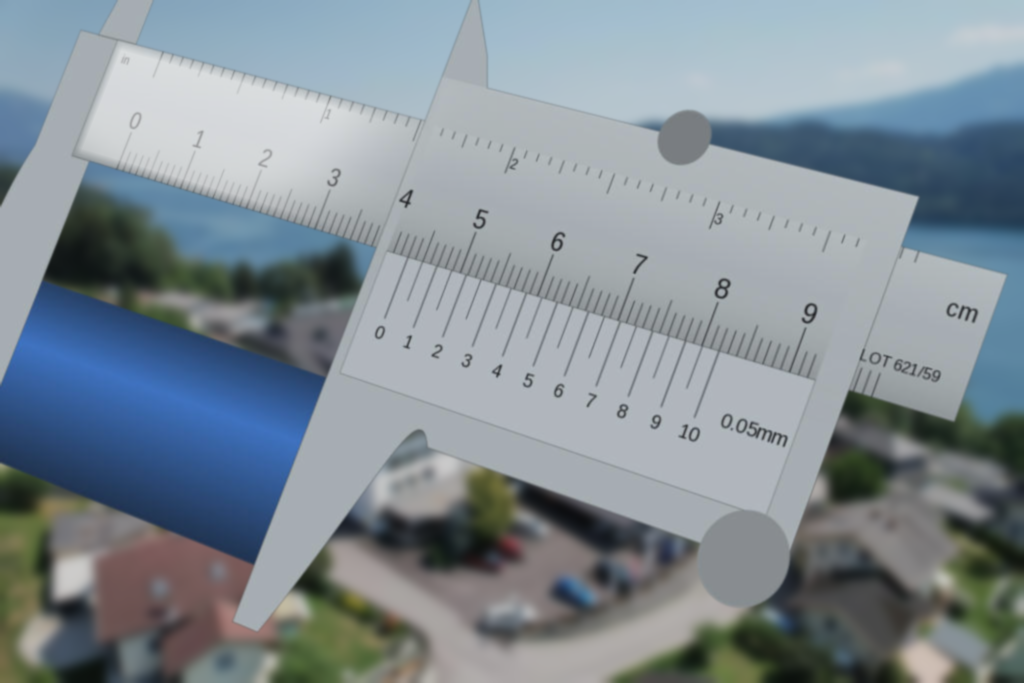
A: 43.0 mm
